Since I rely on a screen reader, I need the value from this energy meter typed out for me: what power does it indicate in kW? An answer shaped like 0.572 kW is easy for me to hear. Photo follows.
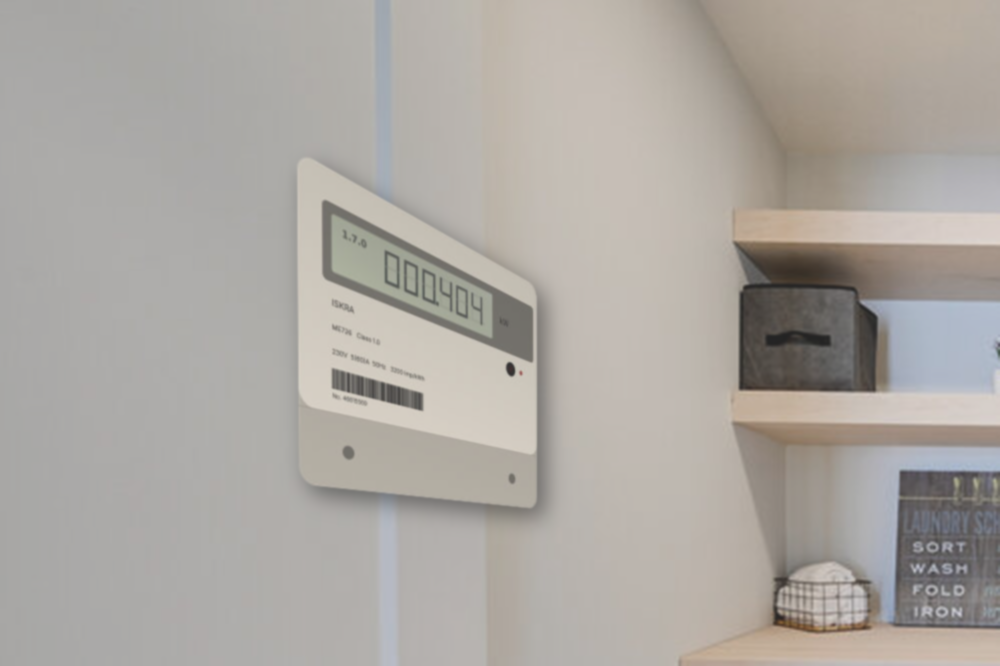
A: 0.404 kW
